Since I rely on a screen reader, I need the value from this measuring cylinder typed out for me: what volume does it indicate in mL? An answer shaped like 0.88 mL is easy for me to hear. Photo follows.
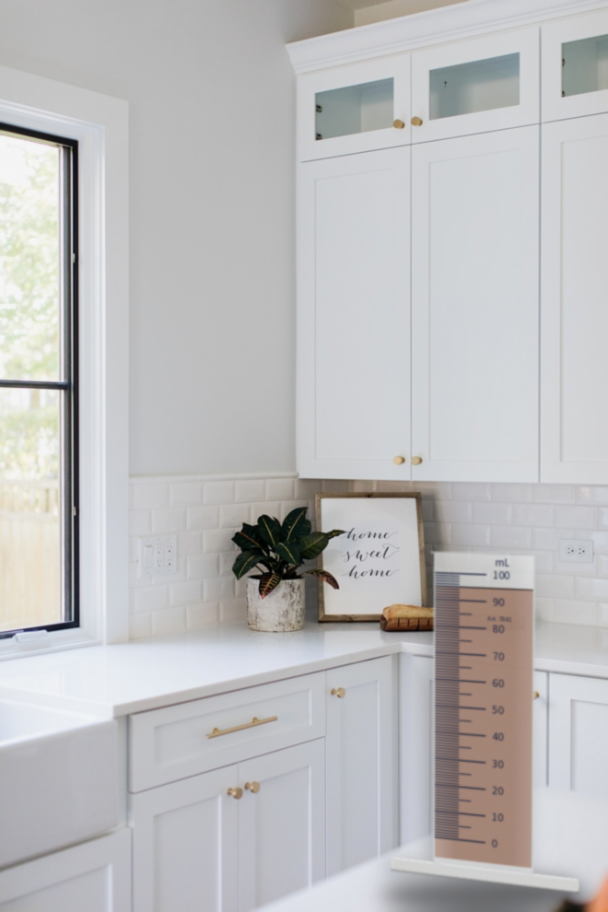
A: 95 mL
